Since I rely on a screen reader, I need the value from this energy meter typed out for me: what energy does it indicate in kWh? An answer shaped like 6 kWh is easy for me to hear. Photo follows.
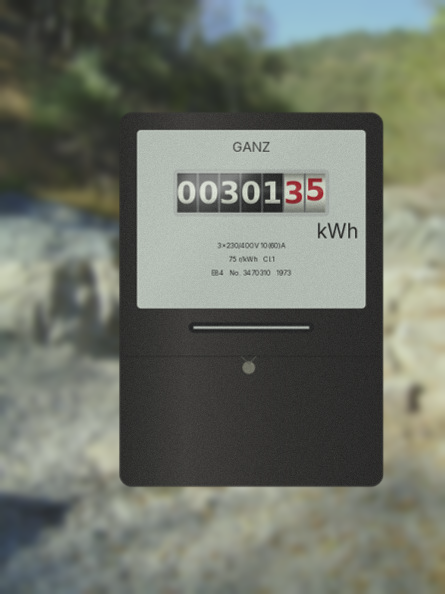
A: 301.35 kWh
